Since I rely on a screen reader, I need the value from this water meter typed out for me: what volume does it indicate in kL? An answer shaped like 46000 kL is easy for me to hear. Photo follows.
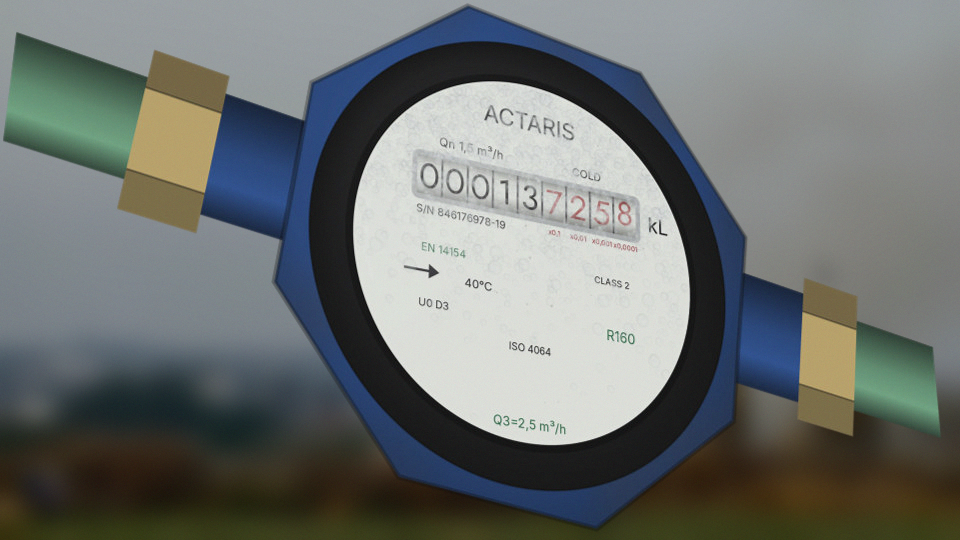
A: 13.7258 kL
